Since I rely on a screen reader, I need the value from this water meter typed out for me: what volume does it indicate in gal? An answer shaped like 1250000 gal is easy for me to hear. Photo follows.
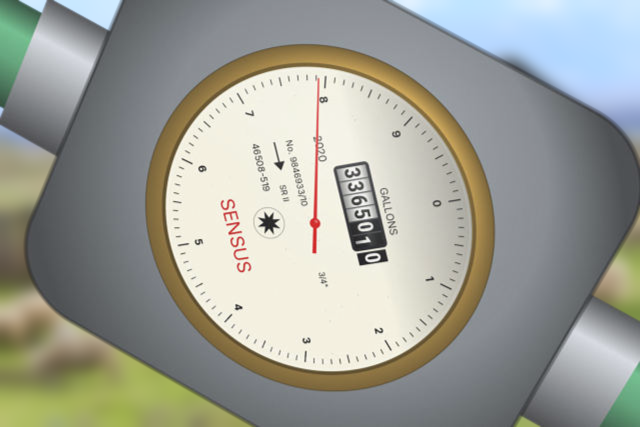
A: 3365007.9 gal
